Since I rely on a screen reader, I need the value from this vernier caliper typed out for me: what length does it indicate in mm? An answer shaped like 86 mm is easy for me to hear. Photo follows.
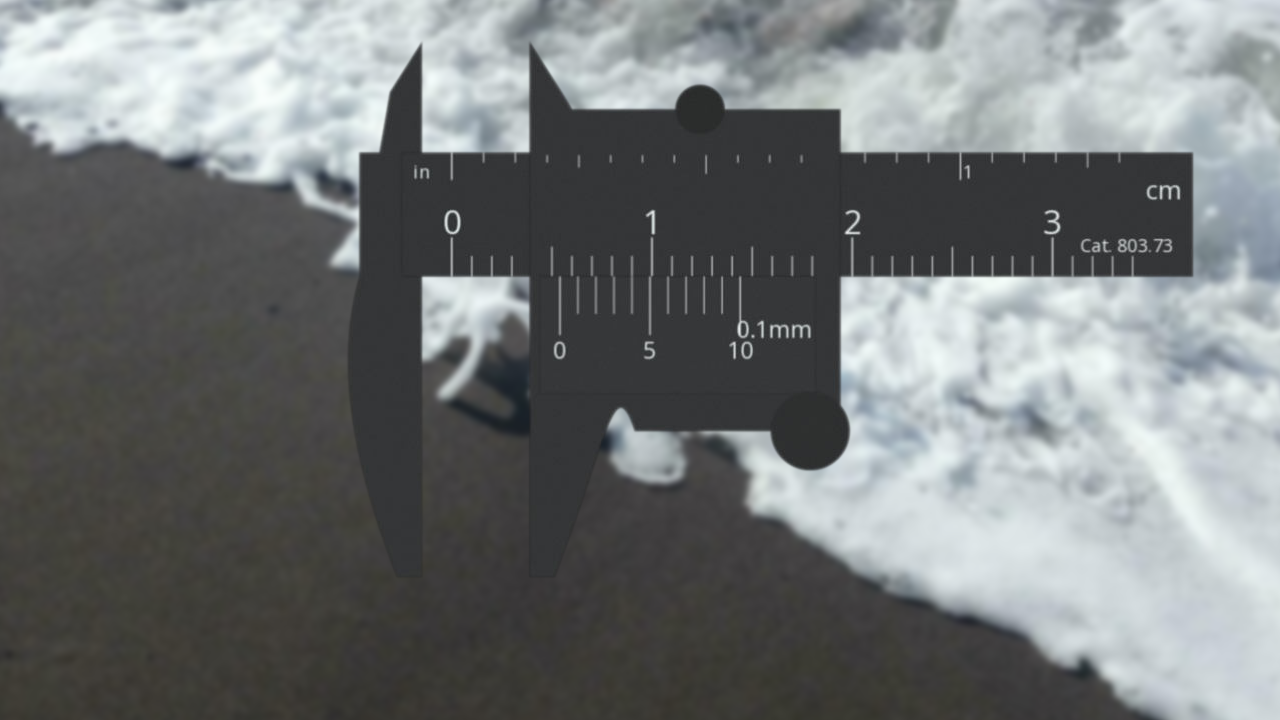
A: 5.4 mm
